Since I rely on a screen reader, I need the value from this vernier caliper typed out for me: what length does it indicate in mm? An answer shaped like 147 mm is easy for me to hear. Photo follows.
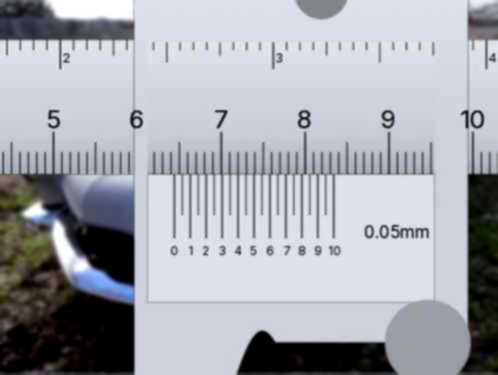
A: 64.4 mm
